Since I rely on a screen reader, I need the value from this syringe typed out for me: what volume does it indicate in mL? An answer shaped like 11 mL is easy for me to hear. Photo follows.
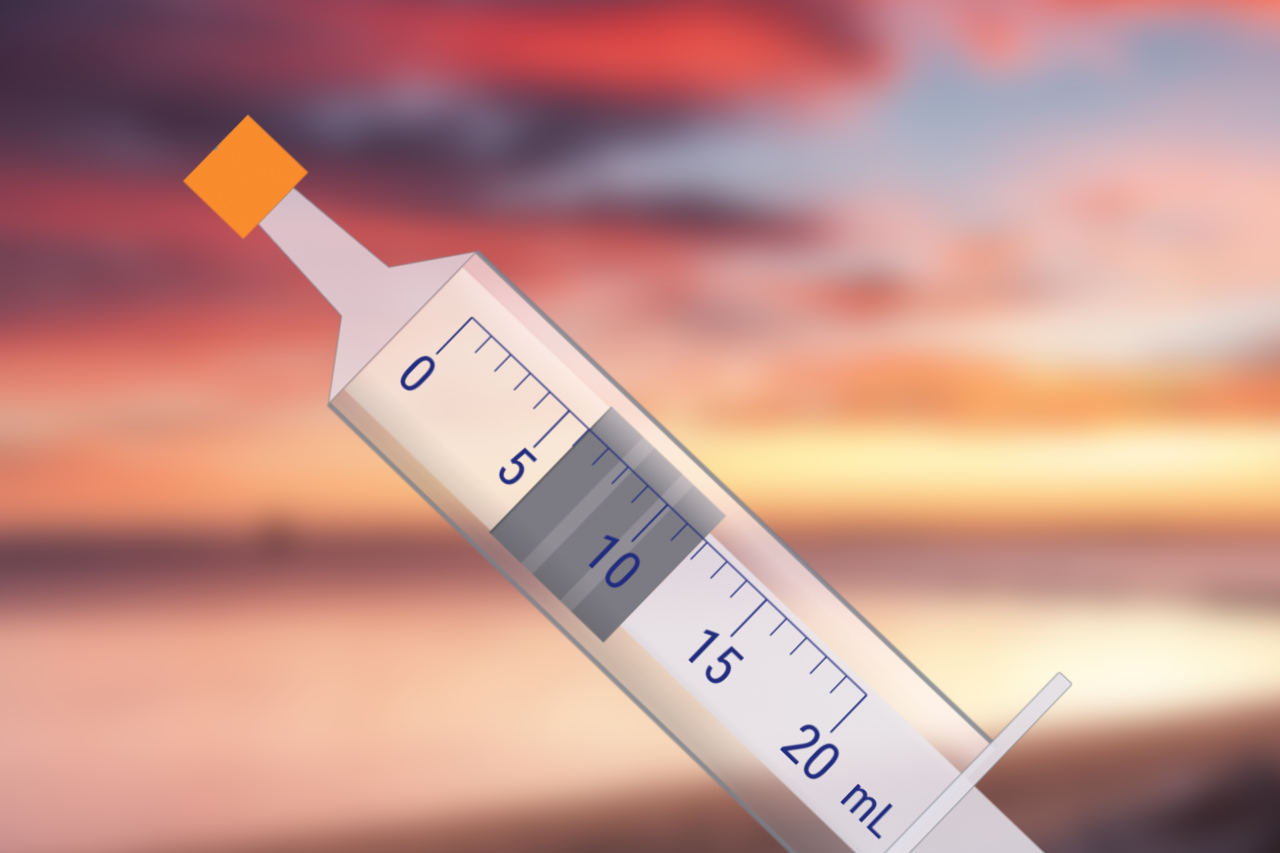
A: 6 mL
